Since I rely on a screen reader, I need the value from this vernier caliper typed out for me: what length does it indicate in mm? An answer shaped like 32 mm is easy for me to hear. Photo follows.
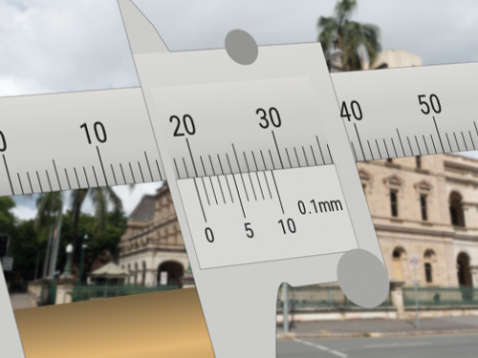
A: 19.6 mm
